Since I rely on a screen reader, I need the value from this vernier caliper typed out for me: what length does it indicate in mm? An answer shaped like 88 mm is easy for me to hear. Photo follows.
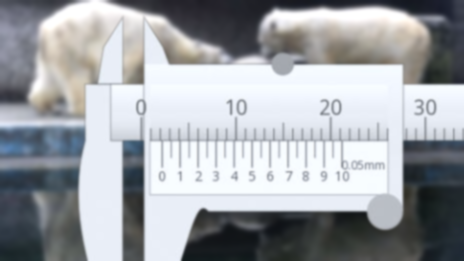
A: 2.2 mm
